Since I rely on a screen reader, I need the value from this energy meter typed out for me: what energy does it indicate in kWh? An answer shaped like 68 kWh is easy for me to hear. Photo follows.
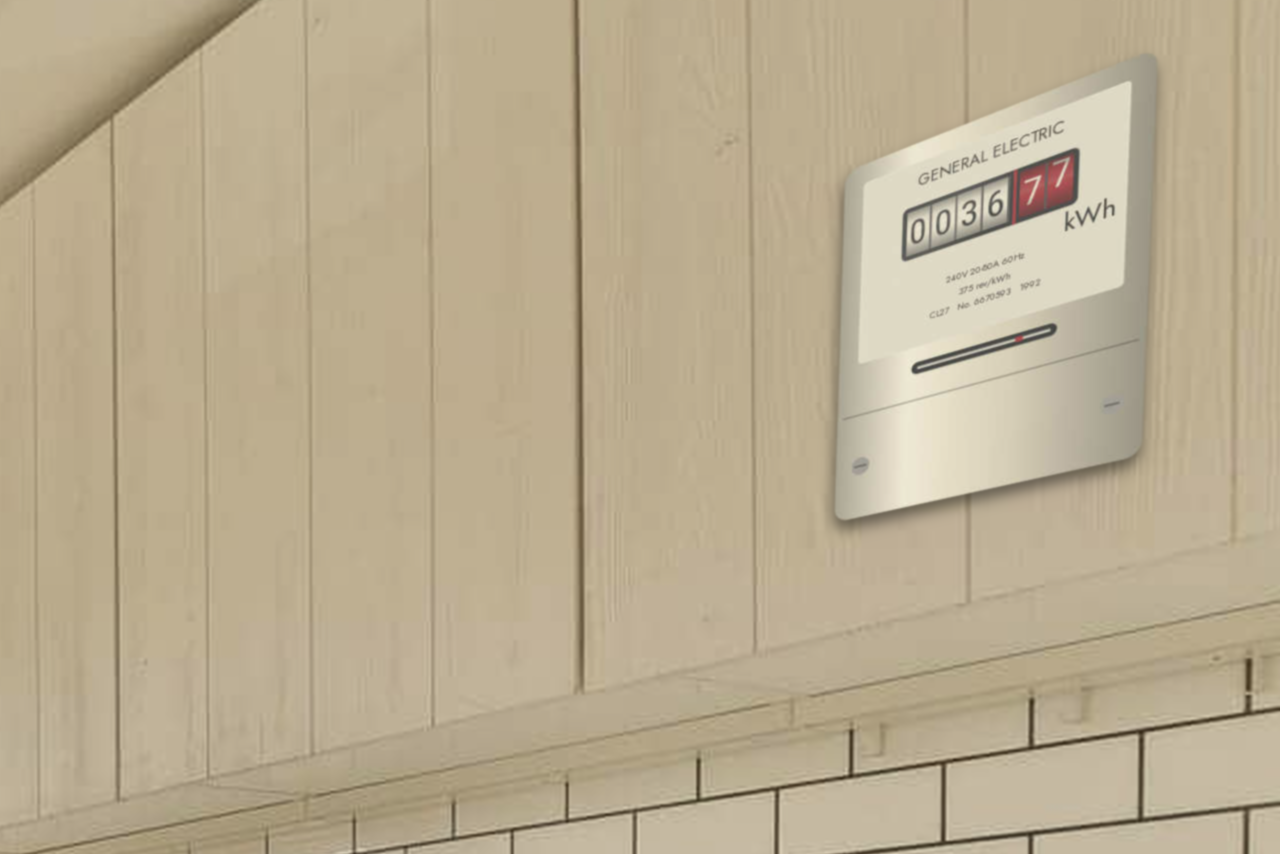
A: 36.77 kWh
